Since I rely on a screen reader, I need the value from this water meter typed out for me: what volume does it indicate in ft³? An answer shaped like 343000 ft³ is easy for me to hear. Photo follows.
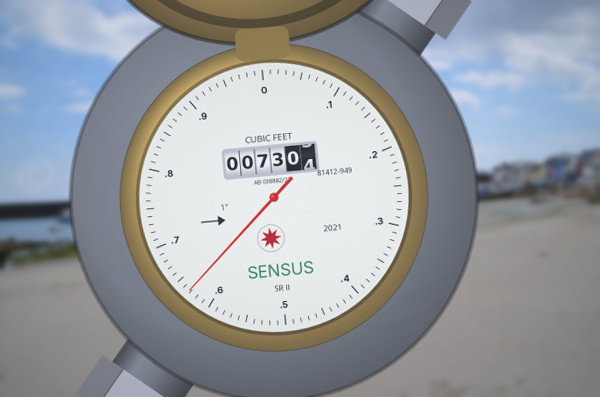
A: 7303.63 ft³
